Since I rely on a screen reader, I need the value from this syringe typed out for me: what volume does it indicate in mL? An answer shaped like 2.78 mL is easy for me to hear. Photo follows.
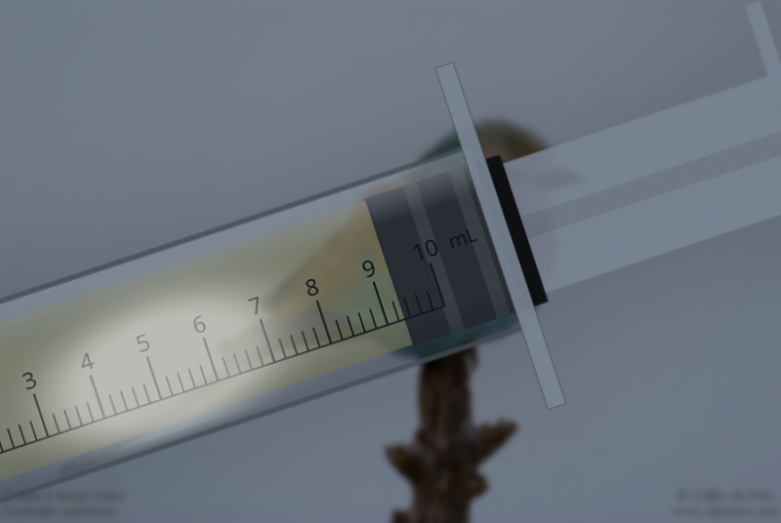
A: 9.3 mL
